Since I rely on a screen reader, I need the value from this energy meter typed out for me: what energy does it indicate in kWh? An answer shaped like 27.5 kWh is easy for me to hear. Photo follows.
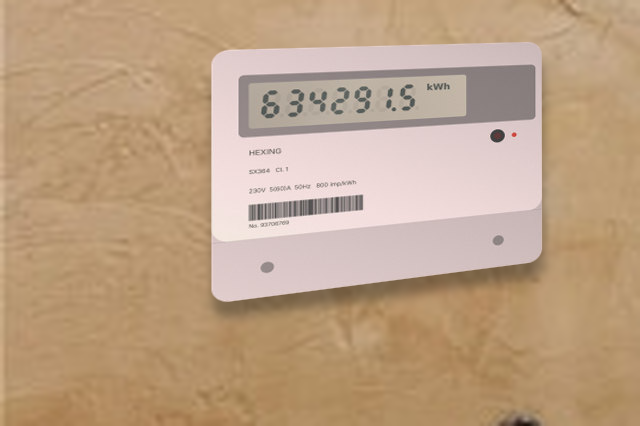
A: 634291.5 kWh
